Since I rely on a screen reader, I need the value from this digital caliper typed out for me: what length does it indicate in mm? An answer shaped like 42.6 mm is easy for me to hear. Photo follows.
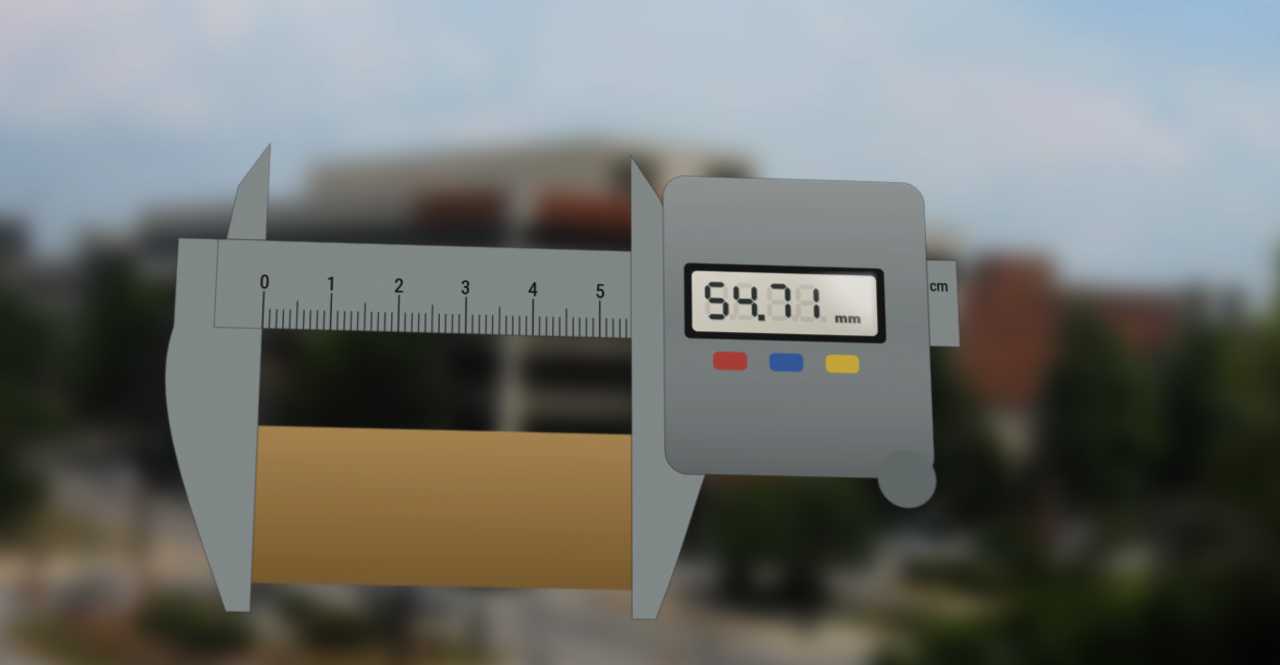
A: 54.71 mm
